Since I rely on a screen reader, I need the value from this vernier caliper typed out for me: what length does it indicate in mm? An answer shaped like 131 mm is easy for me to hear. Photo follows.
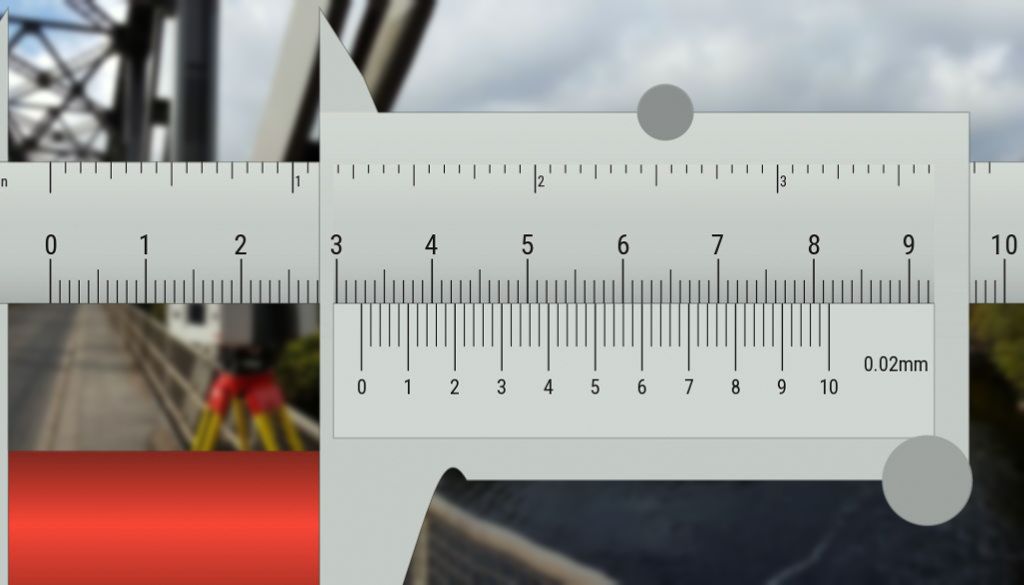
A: 32.6 mm
